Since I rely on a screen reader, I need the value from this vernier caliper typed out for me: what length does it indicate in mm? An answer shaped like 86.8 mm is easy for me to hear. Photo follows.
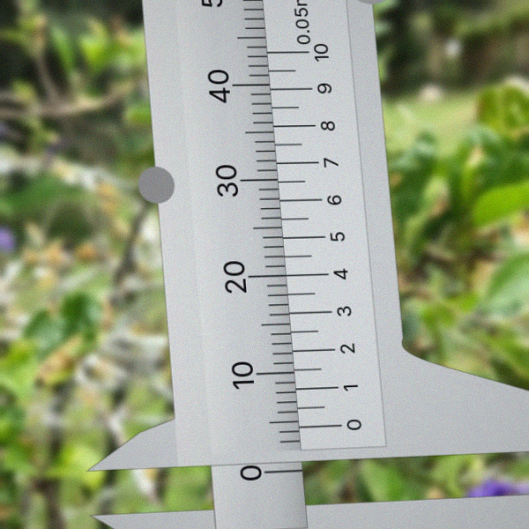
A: 4.4 mm
